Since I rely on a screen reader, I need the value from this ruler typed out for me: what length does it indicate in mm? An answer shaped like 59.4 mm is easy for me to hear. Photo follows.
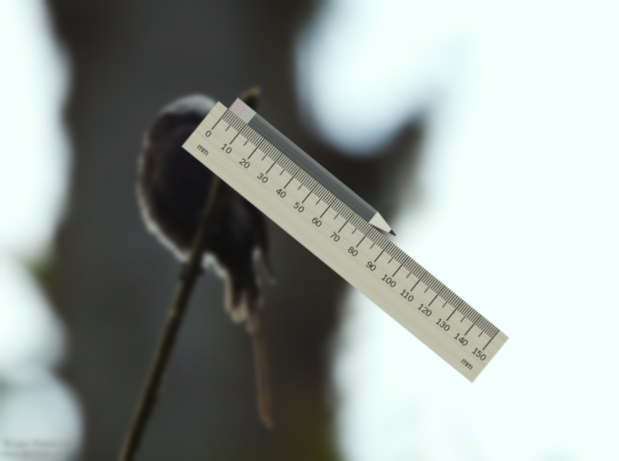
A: 90 mm
